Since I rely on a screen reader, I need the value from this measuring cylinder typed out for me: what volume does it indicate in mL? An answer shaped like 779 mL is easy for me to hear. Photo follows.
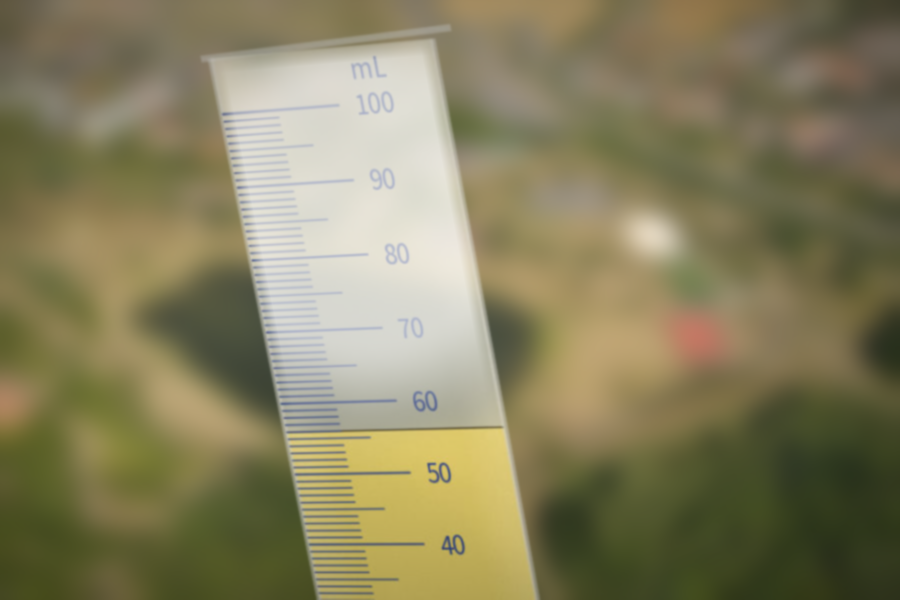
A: 56 mL
